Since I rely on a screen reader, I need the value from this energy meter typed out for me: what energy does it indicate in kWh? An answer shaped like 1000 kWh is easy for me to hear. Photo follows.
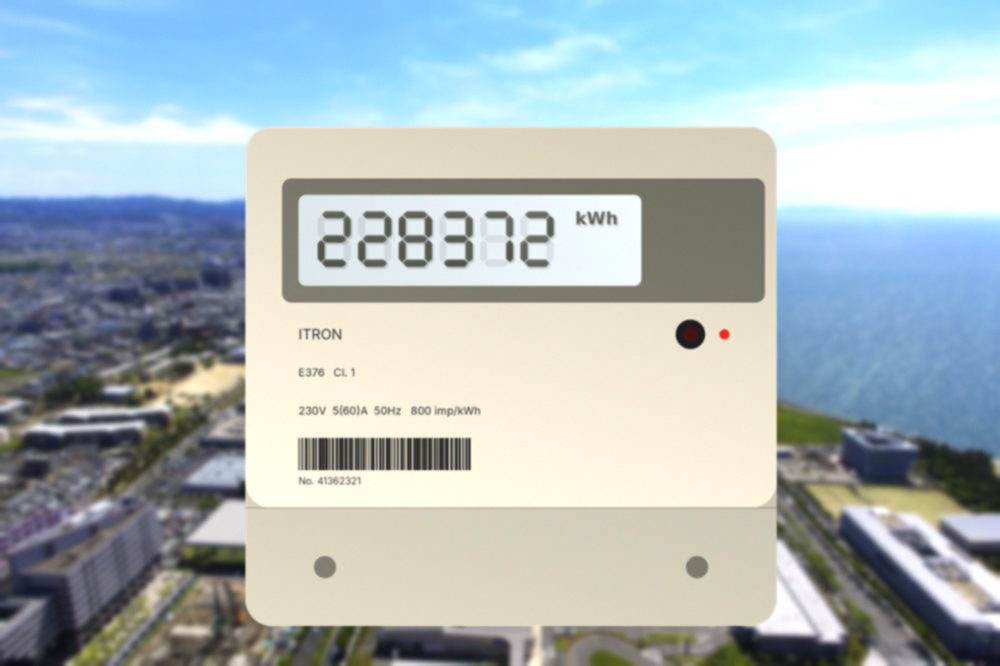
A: 228372 kWh
